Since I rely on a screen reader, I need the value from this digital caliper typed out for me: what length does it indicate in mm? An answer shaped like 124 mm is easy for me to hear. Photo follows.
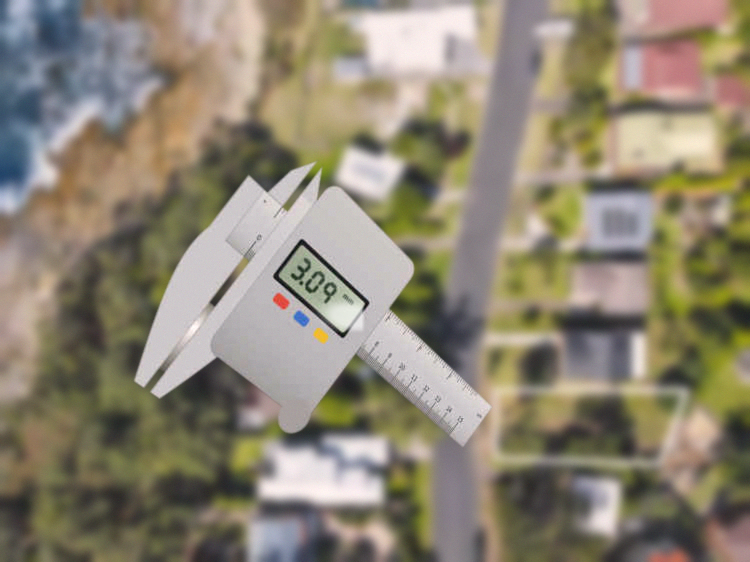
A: 3.09 mm
